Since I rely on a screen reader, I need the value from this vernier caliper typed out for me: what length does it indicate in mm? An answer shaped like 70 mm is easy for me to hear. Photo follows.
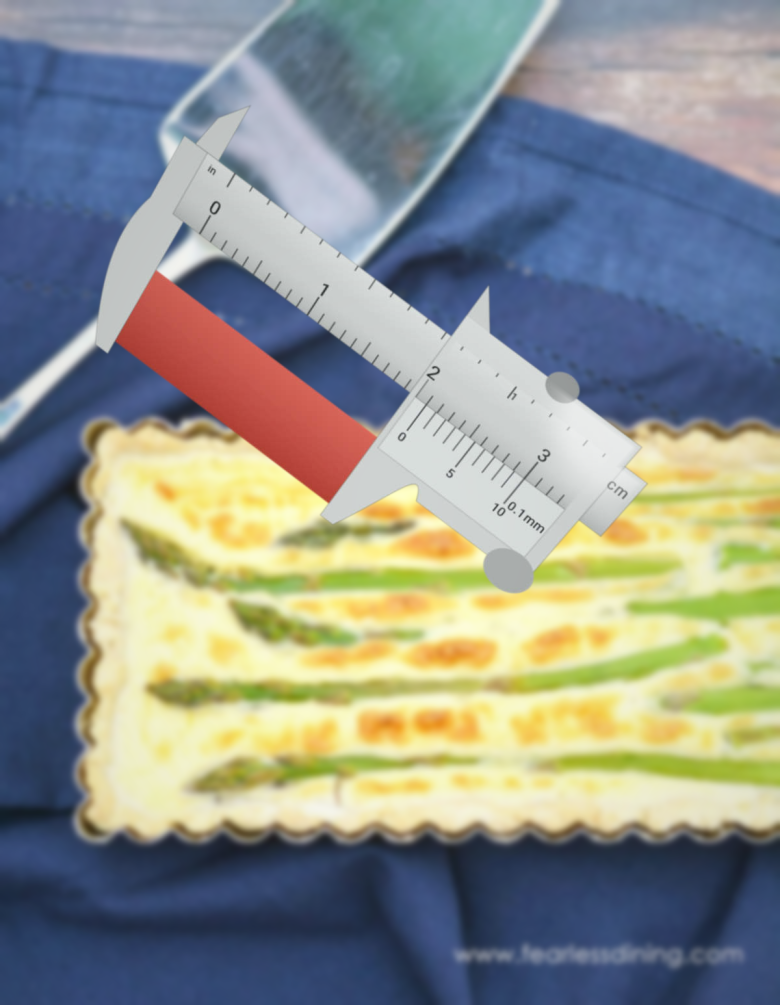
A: 21.0 mm
